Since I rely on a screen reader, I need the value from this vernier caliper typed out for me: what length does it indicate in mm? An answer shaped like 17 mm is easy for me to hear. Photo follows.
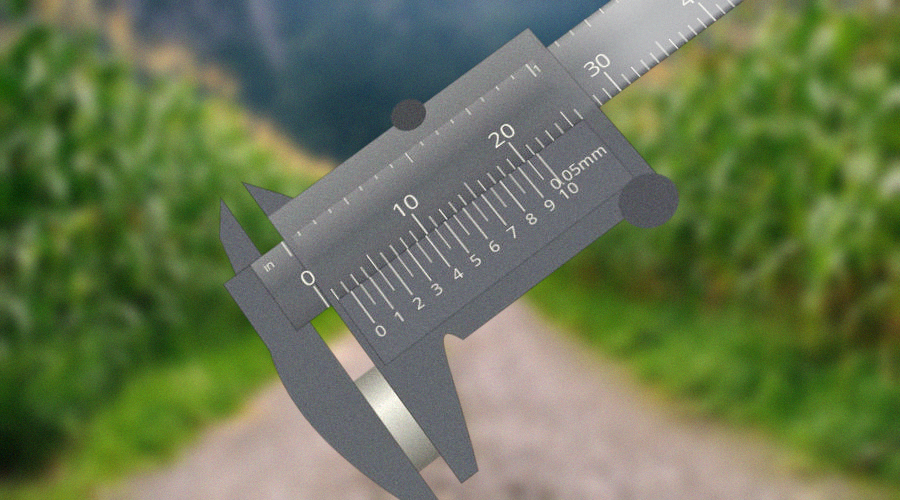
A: 2.2 mm
